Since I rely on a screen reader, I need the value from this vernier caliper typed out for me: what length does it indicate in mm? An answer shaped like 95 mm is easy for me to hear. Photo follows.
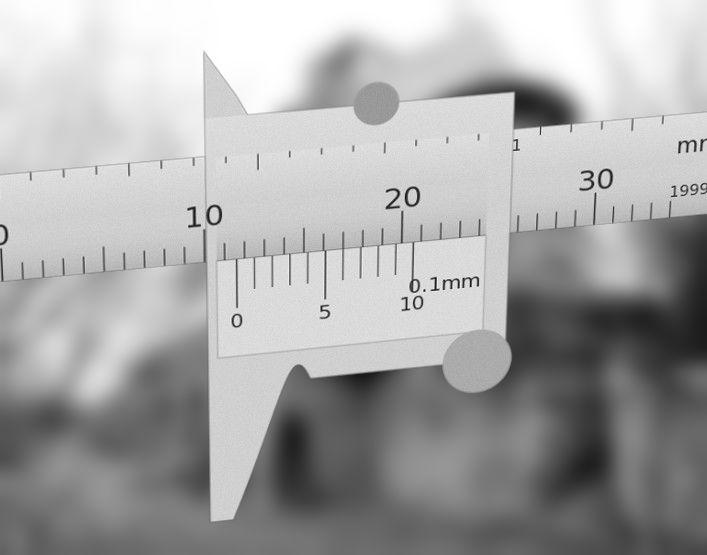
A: 11.6 mm
